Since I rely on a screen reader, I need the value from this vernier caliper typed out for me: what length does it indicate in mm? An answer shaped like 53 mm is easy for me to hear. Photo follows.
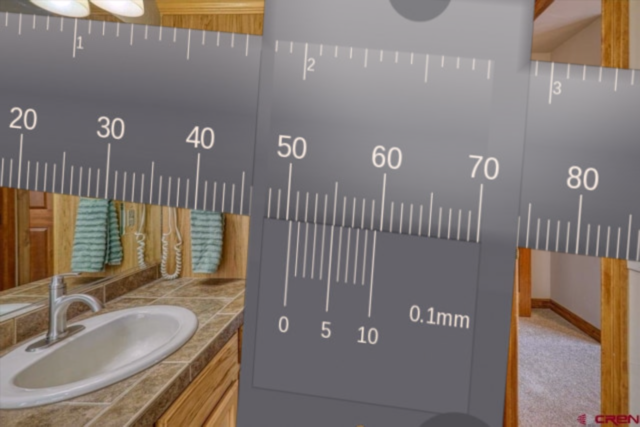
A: 50.4 mm
